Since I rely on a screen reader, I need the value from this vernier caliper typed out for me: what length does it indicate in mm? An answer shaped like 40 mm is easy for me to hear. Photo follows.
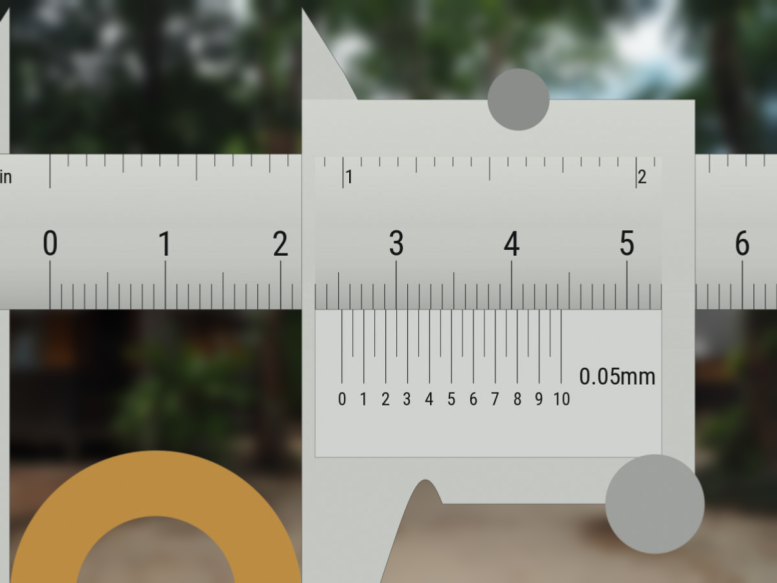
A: 25.3 mm
